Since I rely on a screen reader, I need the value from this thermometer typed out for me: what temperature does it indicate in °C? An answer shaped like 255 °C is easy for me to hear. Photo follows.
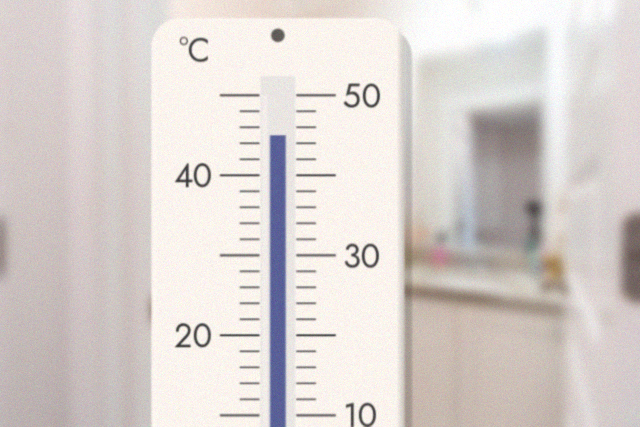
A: 45 °C
